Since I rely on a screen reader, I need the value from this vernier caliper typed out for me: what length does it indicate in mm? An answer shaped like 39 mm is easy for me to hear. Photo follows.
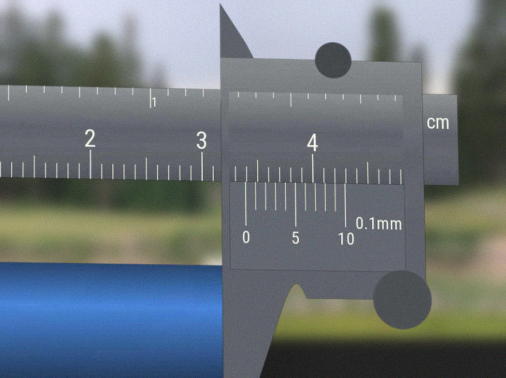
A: 33.9 mm
